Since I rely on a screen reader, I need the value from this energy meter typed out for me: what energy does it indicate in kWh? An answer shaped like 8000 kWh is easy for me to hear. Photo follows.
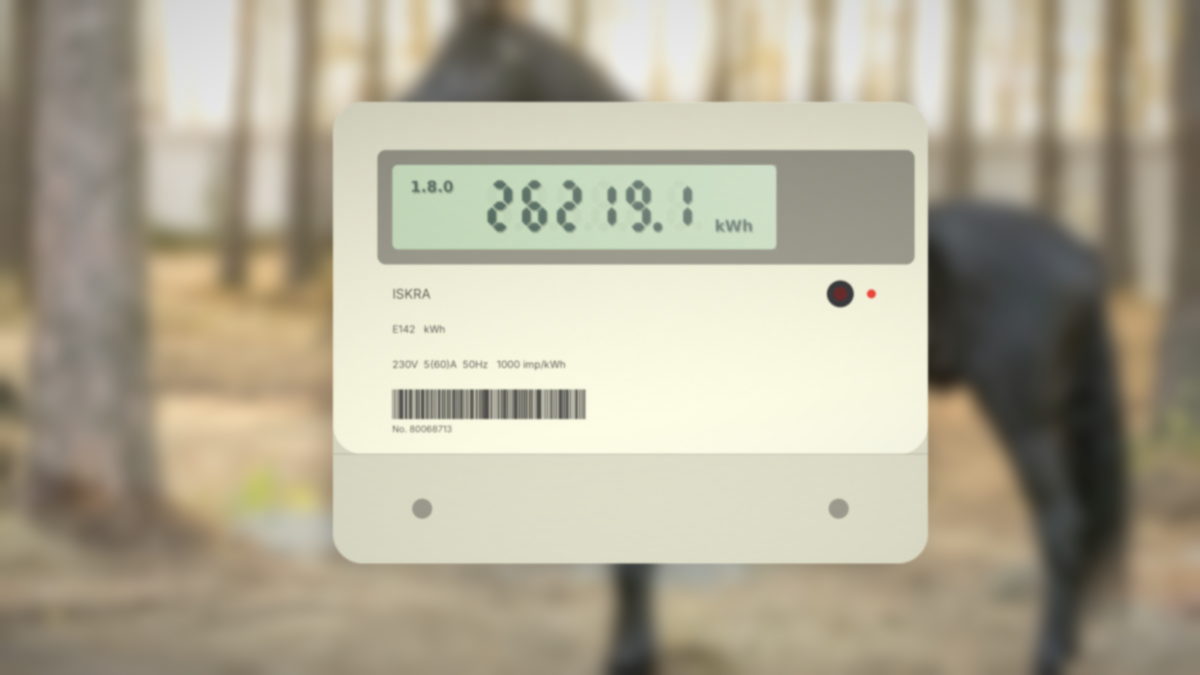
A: 26219.1 kWh
